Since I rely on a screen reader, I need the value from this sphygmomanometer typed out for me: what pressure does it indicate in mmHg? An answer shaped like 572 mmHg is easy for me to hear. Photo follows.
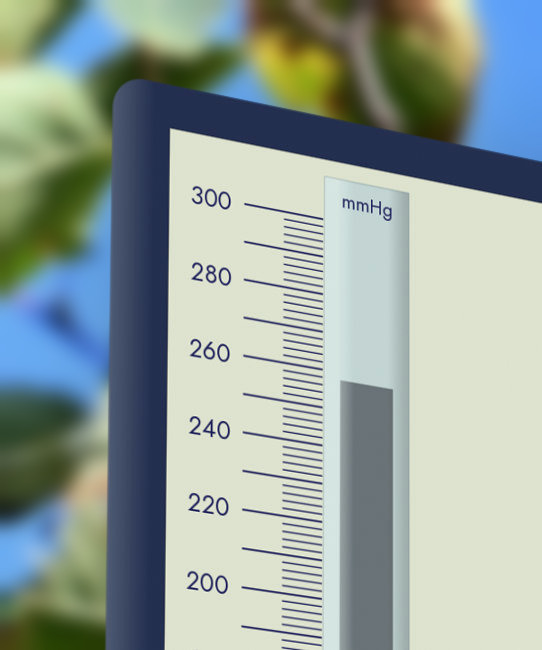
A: 258 mmHg
